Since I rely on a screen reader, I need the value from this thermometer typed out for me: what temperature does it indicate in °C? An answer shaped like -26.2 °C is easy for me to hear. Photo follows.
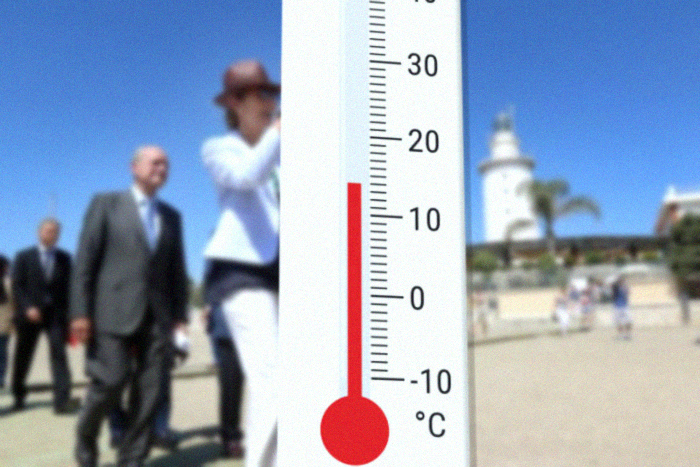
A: 14 °C
